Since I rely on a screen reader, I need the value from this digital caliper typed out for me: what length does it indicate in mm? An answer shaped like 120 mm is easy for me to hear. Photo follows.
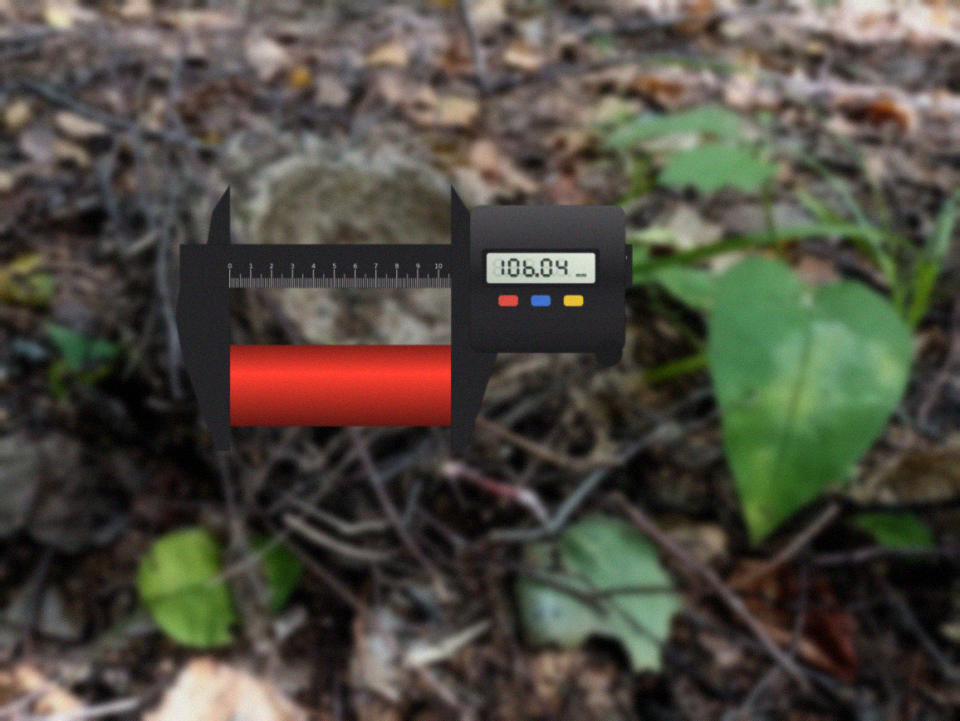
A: 106.04 mm
